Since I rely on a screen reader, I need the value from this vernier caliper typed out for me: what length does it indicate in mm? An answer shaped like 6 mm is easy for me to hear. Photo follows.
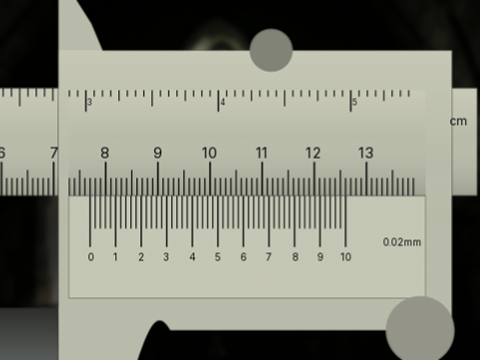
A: 77.0 mm
